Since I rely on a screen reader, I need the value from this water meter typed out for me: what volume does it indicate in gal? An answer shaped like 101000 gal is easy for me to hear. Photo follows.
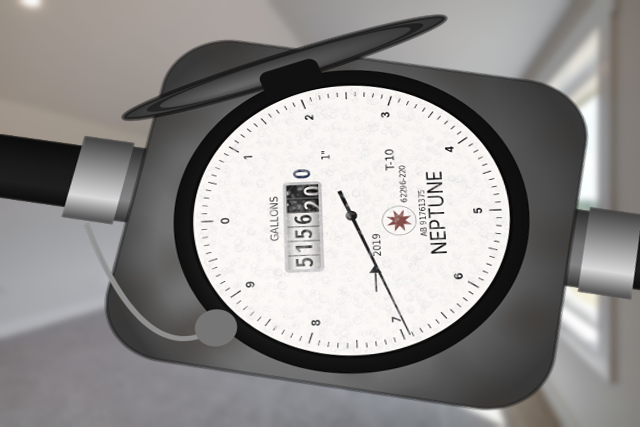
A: 5156196.9 gal
